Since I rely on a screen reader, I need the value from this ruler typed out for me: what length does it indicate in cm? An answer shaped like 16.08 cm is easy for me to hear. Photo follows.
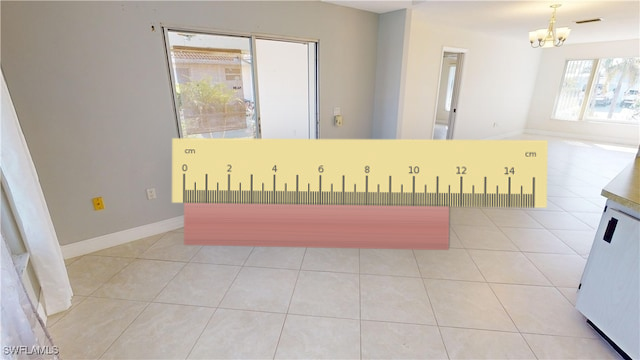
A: 11.5 cm
